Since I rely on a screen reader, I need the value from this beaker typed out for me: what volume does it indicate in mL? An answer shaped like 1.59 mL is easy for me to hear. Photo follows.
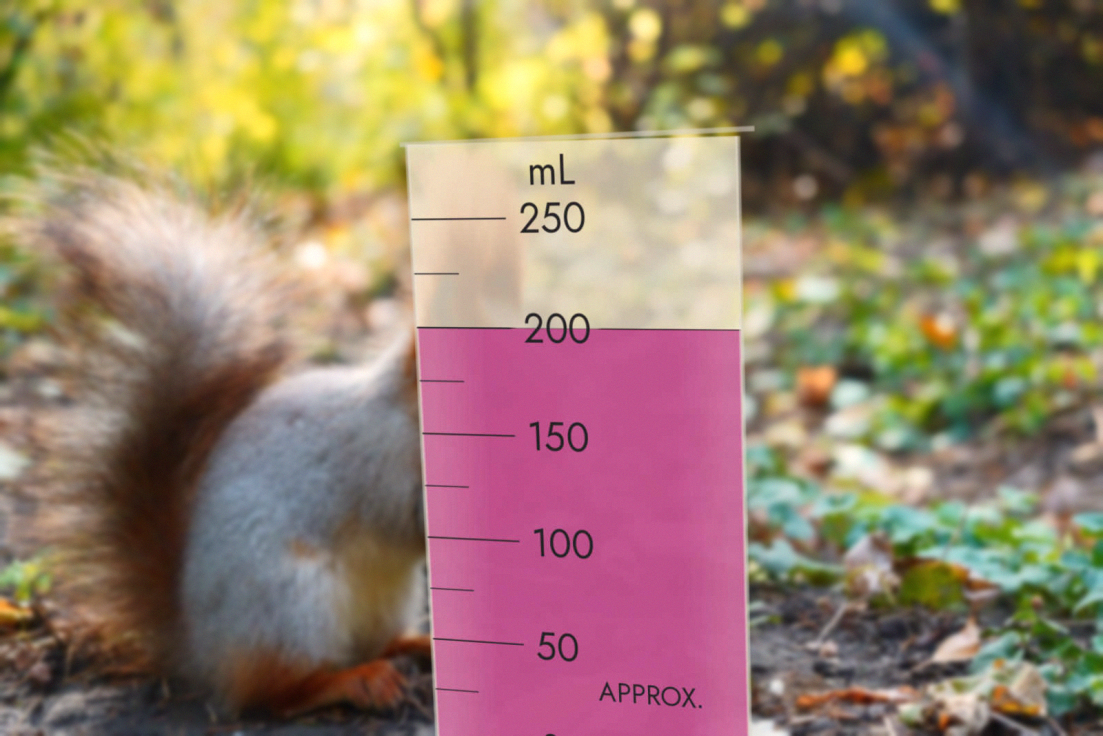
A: 200 mL
